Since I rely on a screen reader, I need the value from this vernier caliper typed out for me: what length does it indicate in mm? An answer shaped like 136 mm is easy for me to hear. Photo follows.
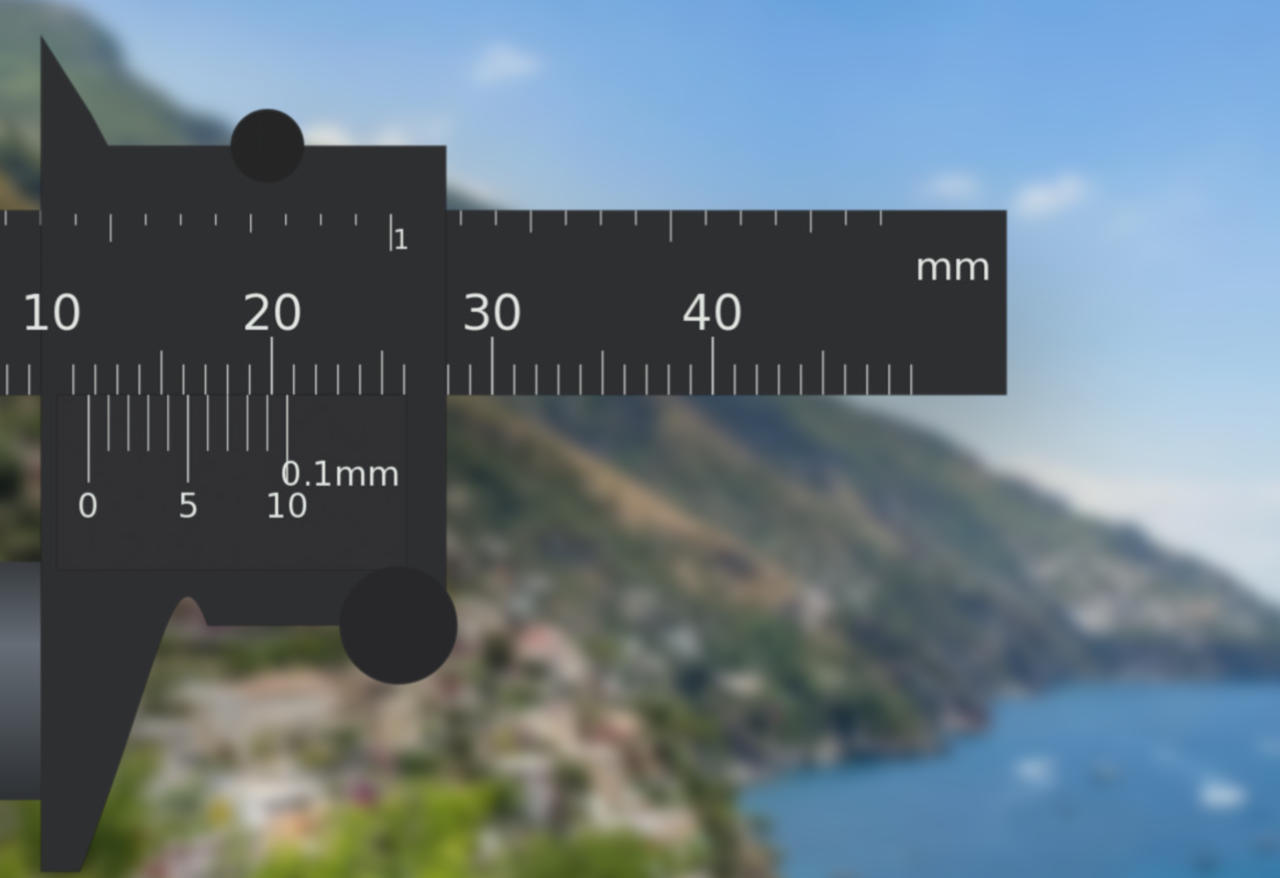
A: 11.7 mm
